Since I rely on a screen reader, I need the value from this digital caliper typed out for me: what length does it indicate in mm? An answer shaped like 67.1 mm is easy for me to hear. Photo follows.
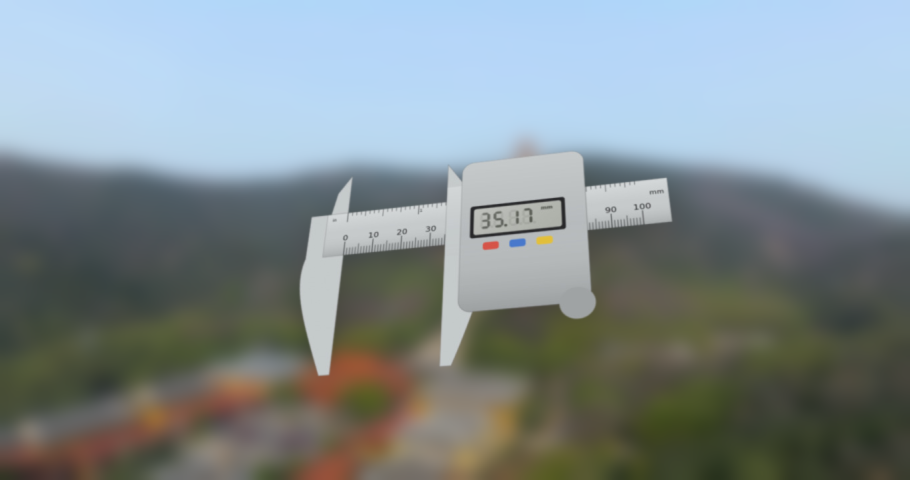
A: 35.17 mm
